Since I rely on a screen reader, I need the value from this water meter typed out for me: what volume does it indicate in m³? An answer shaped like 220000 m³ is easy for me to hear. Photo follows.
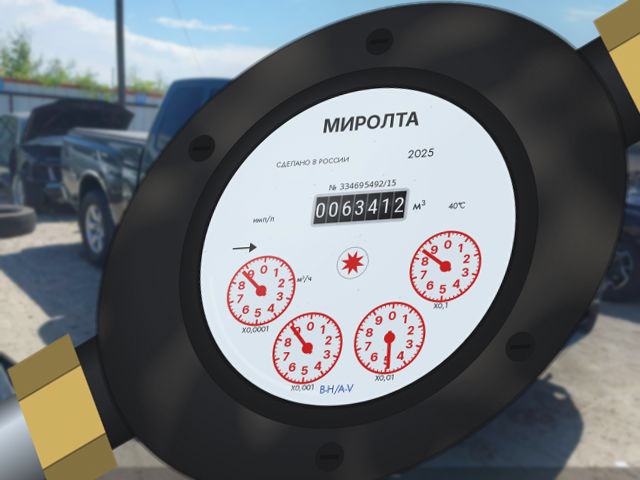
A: 63412.8488 m³
